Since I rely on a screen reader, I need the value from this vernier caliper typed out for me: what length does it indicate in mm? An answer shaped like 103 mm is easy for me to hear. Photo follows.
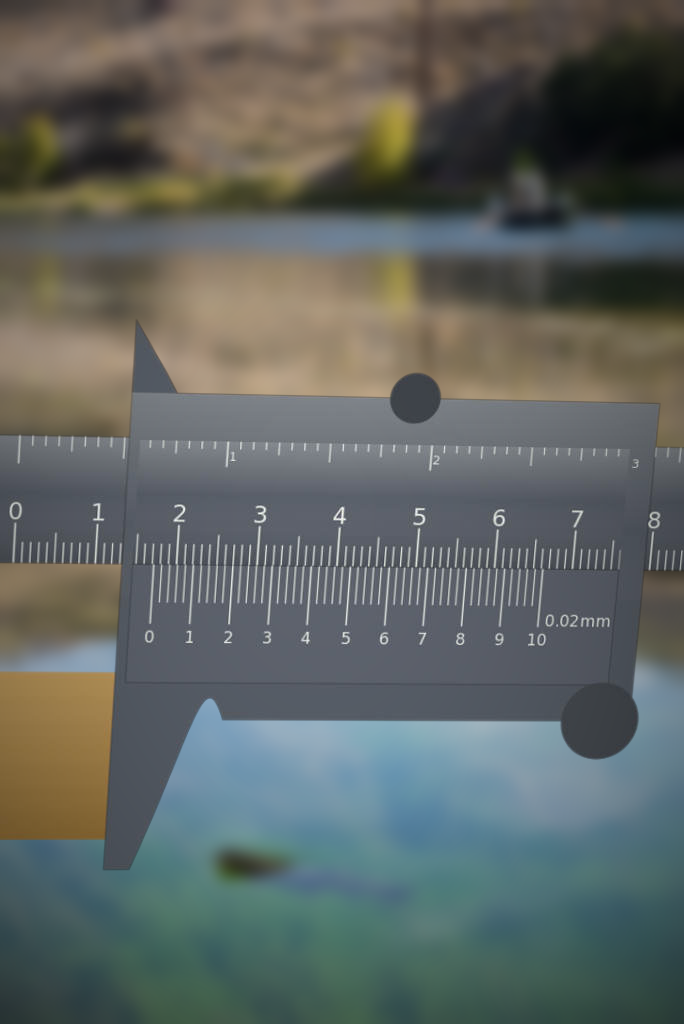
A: 17.2 mm
